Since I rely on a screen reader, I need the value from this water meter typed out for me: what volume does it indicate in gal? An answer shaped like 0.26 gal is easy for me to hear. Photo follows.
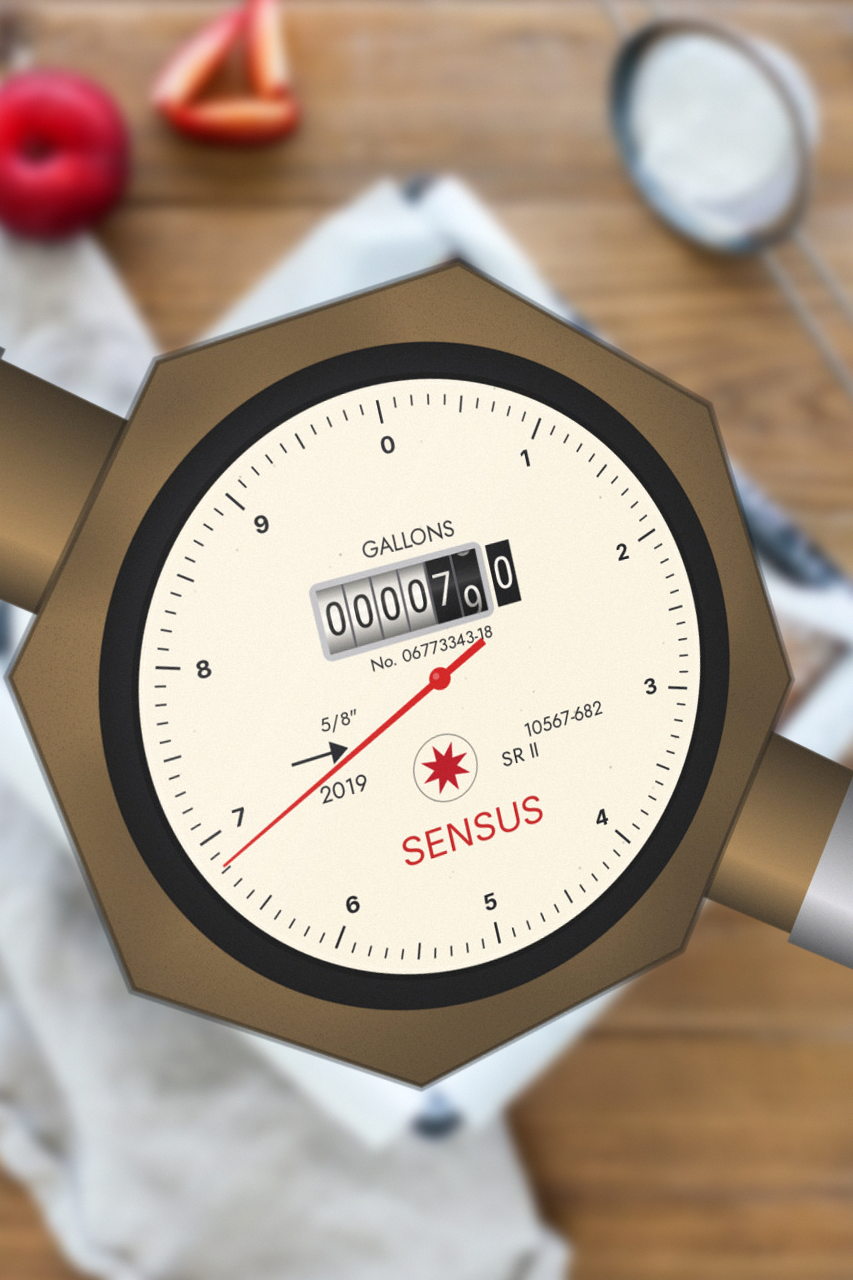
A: 786.8 gal
